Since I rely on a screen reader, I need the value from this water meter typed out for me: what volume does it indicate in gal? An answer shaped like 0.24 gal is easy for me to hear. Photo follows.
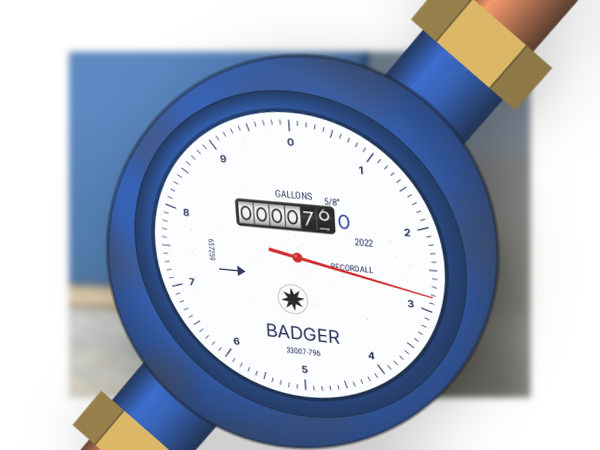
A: 762.8 gal
